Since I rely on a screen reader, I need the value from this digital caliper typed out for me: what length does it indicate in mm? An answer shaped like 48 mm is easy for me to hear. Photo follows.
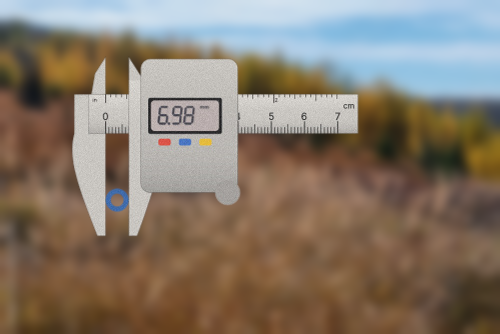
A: 6.98 mm
